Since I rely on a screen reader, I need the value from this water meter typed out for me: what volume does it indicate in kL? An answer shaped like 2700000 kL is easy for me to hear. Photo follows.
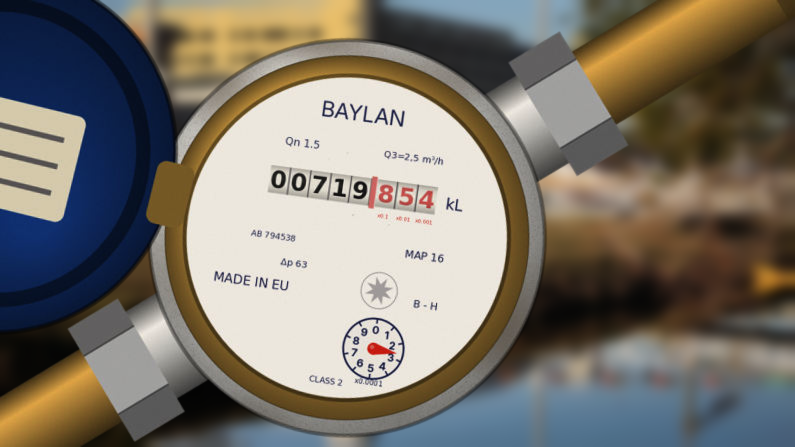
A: 719.8542 kL
